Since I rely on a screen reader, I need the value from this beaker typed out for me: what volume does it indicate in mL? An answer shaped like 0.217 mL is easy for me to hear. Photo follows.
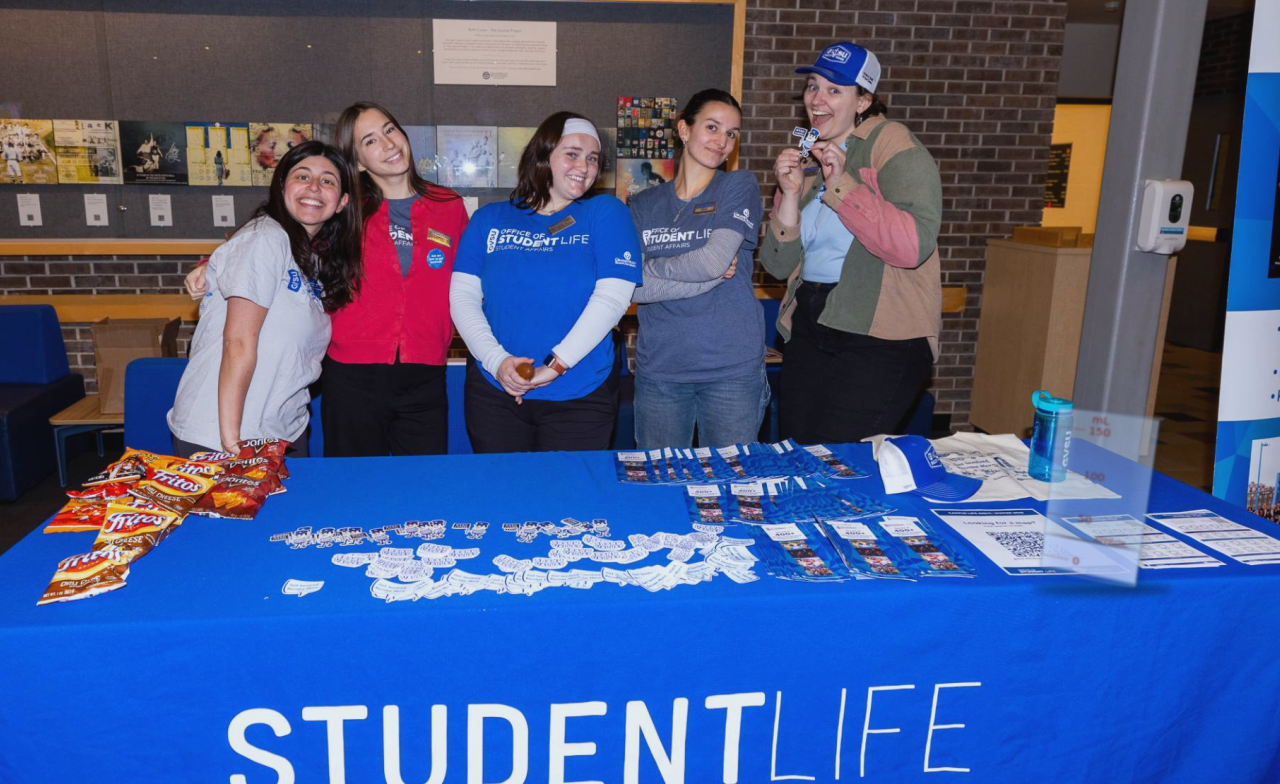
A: 25 mL
